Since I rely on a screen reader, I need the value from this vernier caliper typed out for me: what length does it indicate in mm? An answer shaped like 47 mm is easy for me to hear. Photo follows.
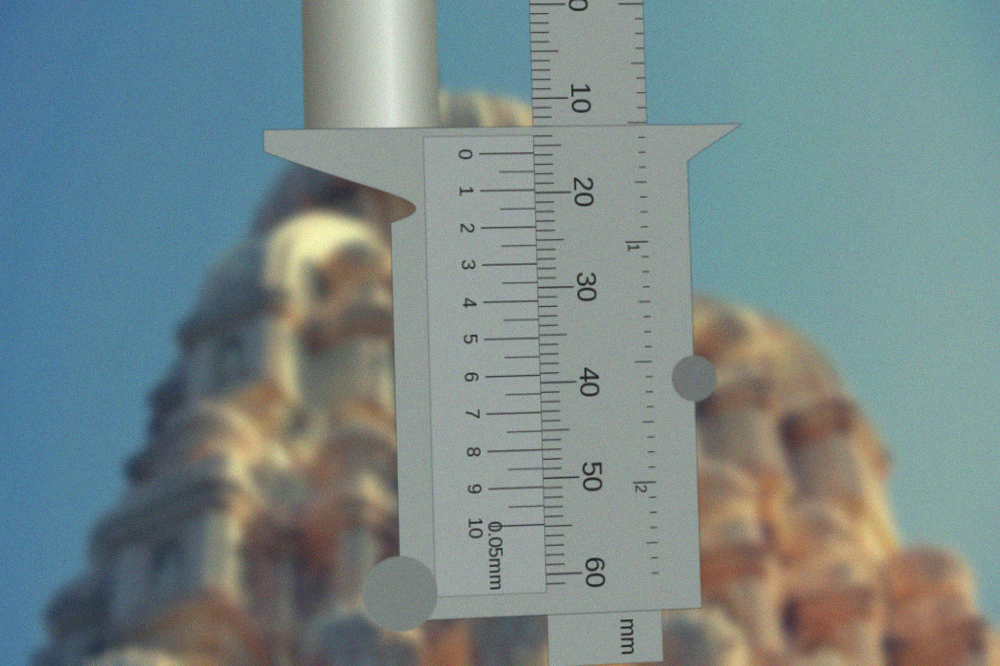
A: 15.8 mm
